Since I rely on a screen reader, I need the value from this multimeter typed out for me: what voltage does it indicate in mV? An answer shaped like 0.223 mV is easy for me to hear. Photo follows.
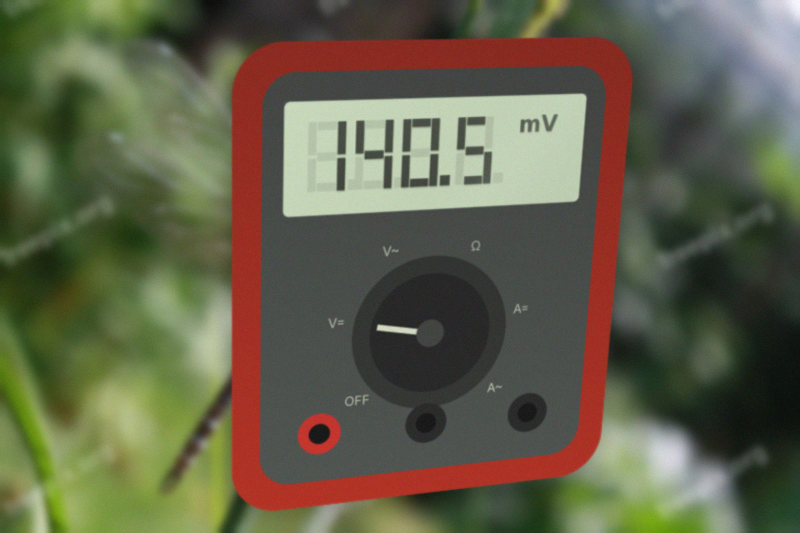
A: 140.5 mV
